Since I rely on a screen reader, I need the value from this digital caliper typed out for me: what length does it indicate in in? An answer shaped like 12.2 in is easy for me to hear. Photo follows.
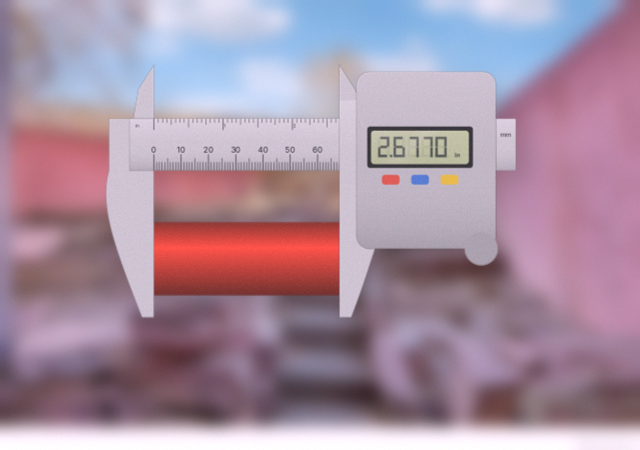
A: 2.6770 in
